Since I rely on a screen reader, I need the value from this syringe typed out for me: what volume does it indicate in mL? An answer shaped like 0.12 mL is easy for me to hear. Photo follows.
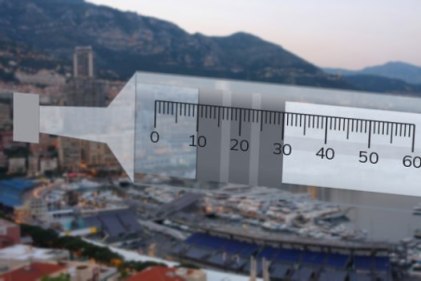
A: 10 mL
